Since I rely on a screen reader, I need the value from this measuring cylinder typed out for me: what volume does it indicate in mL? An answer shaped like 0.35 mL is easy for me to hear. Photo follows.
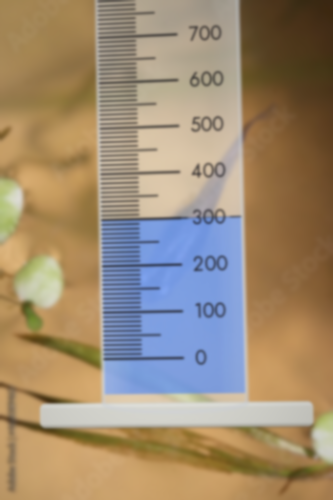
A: 300 mL
